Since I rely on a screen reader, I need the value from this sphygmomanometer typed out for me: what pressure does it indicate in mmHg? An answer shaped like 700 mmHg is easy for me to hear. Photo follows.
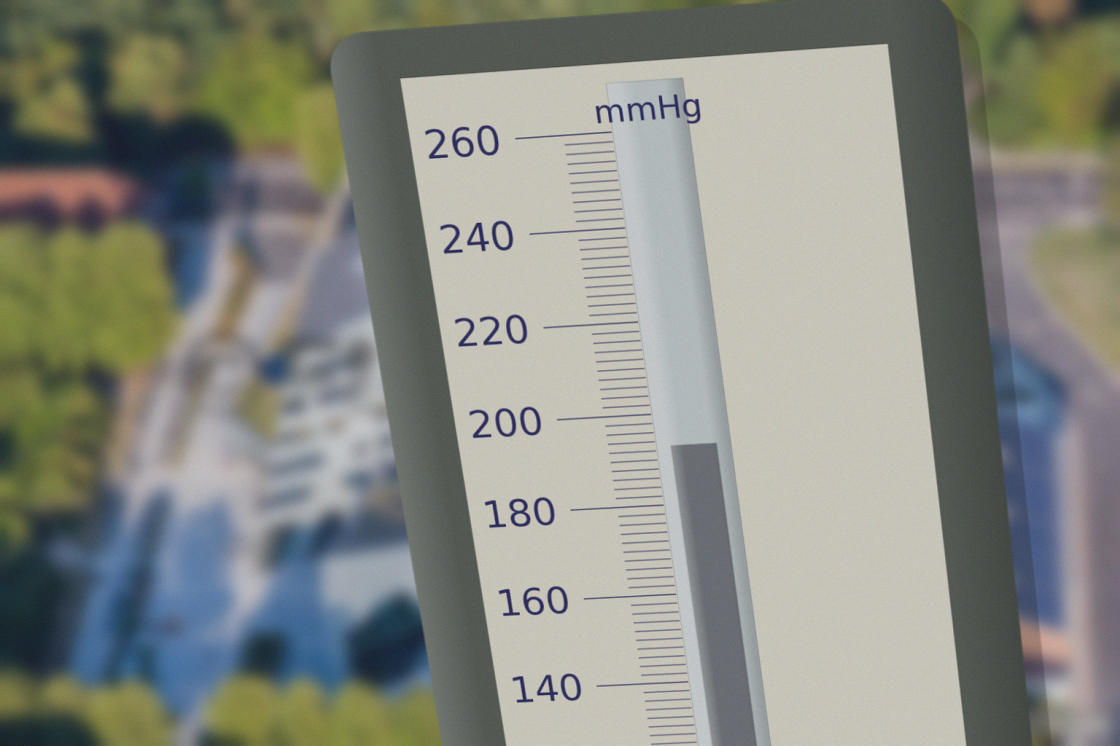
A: 193 mmHg
